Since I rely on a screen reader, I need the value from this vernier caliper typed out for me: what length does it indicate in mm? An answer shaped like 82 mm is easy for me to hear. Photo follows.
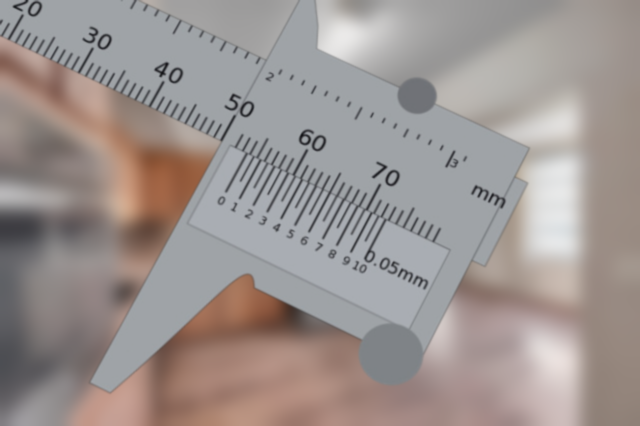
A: 53.6 mm
